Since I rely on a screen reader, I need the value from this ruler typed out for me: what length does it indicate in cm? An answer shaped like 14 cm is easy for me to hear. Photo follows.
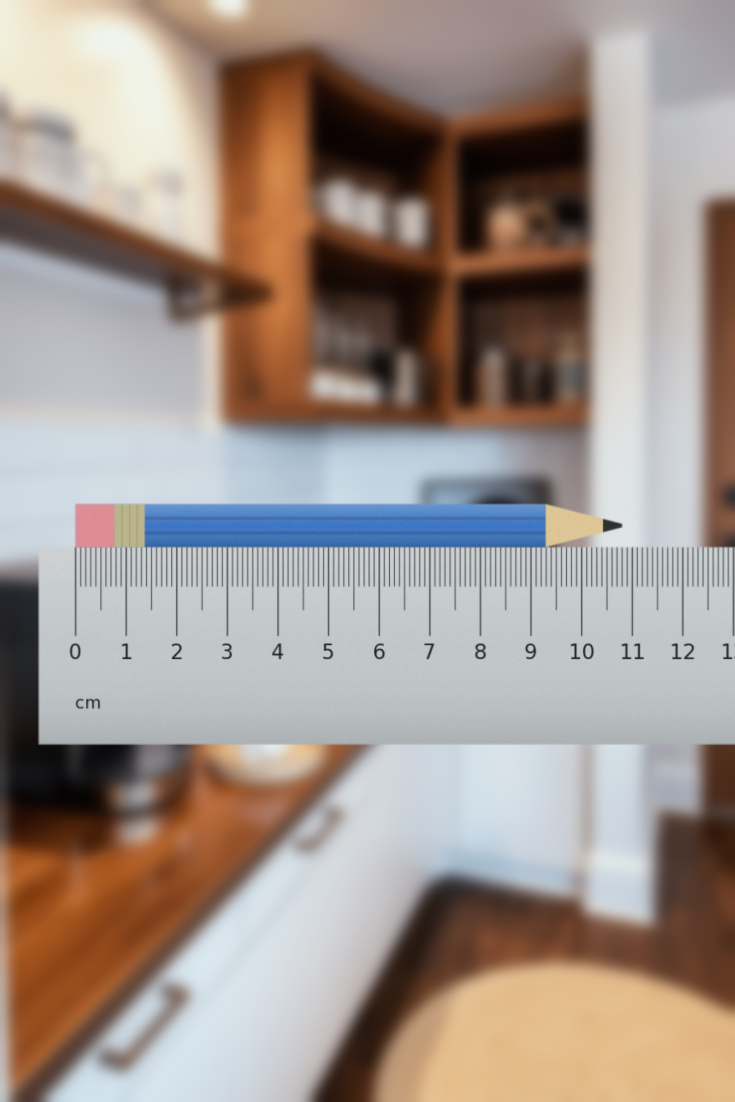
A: 10.8 cm
